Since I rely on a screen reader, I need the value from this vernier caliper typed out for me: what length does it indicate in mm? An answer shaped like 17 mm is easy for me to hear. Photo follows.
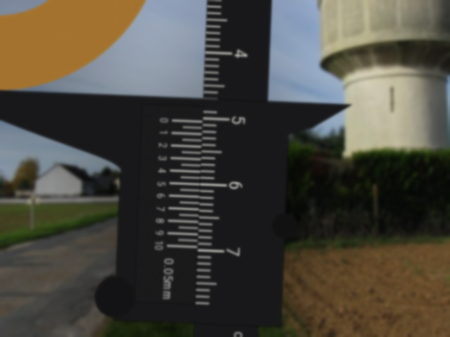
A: 50.5 mm
